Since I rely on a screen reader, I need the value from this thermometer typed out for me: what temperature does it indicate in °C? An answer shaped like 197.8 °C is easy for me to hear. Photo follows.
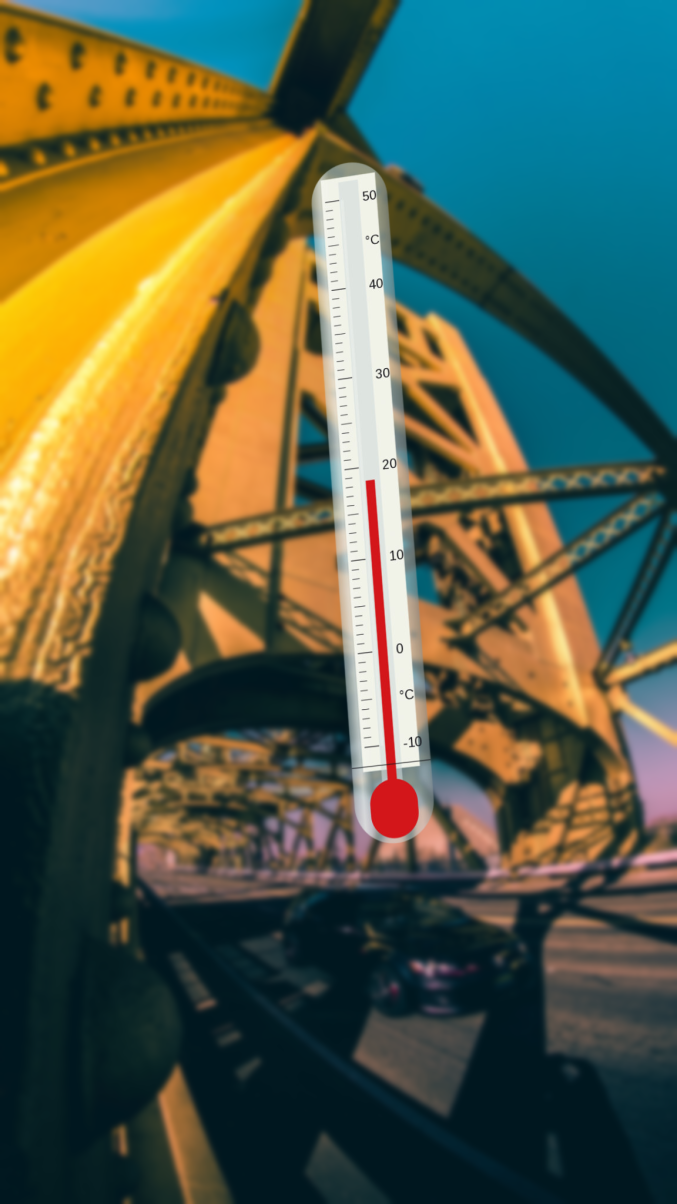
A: 18.5 °C
